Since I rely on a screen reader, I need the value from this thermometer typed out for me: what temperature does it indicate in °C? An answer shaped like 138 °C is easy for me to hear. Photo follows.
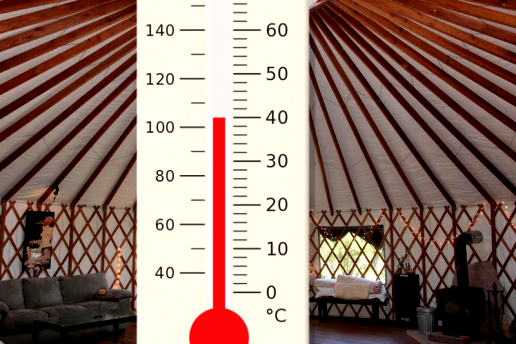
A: 40 °C
